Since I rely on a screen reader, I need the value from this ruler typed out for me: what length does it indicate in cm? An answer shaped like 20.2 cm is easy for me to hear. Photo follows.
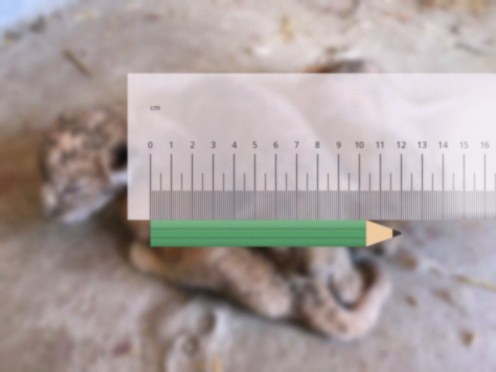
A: 12 cm
